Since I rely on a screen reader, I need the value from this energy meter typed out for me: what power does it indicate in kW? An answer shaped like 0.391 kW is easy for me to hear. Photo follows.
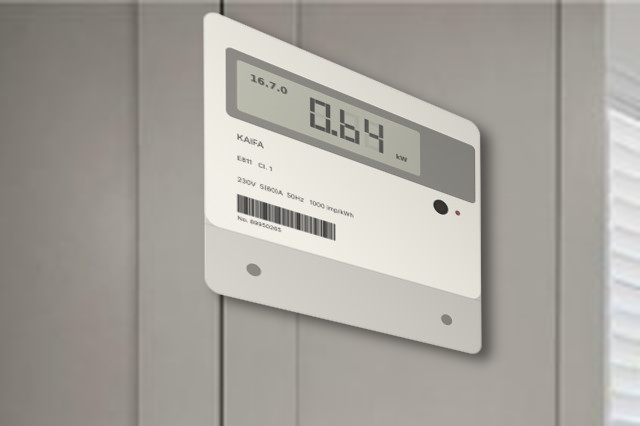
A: 0.64 kW
